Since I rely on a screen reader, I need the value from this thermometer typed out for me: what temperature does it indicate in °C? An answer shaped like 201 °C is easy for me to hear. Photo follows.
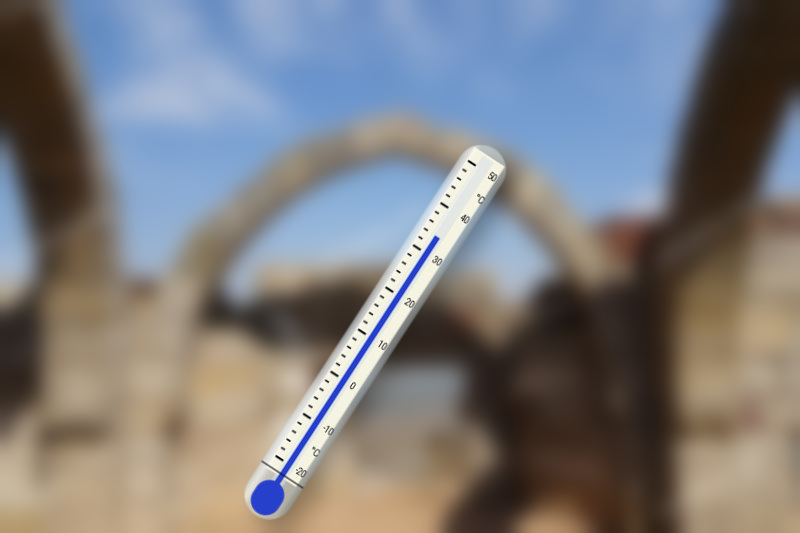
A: 34 °C
